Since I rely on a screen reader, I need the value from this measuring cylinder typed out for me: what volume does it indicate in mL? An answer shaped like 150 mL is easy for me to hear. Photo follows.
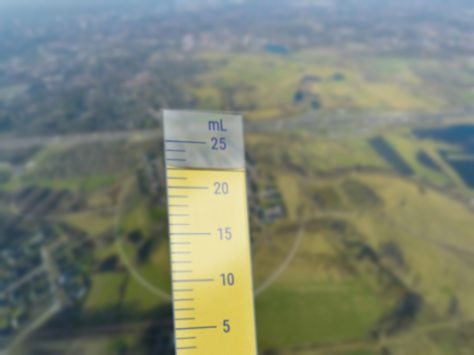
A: 22 mL
